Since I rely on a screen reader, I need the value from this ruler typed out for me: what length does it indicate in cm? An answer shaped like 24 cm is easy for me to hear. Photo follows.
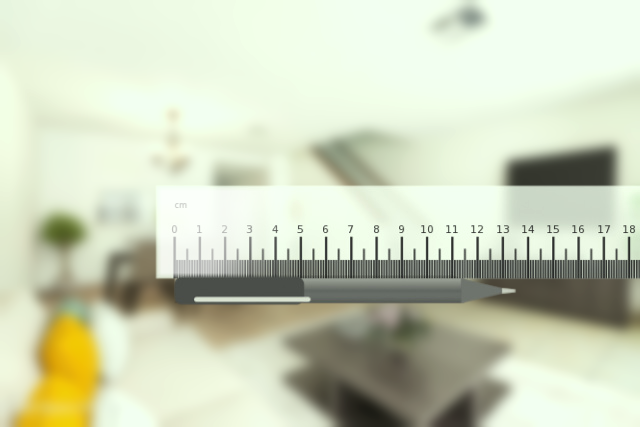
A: 13.5 cm
